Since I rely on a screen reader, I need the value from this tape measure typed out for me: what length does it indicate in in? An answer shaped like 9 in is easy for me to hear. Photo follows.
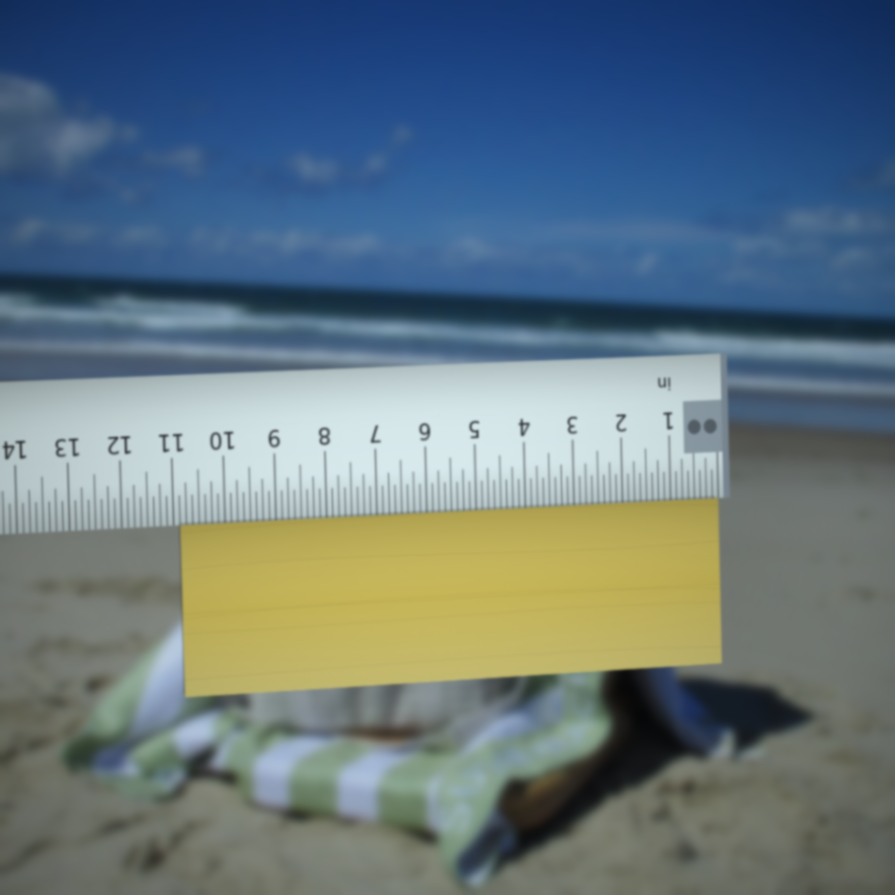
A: 10.875 in
